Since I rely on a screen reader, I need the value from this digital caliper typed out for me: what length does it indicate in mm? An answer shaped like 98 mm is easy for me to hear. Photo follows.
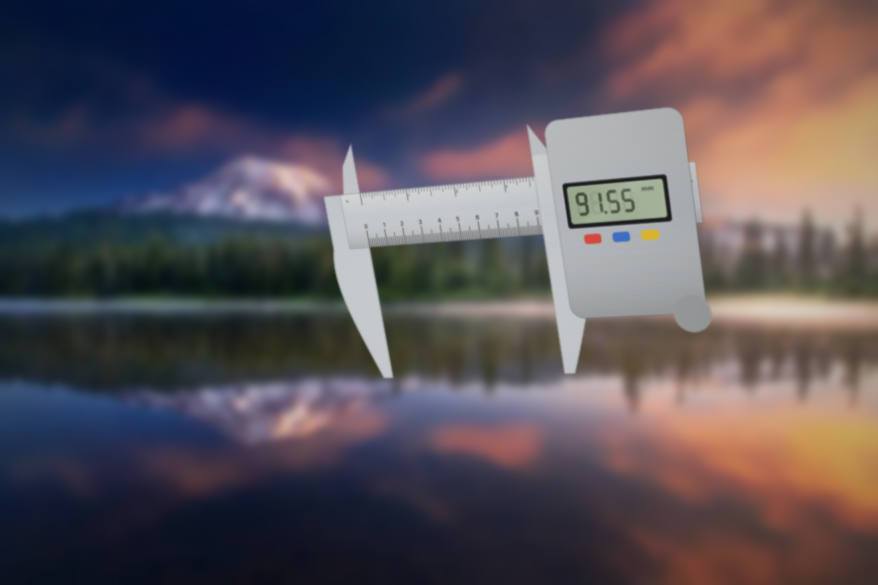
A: 91.55 mm
